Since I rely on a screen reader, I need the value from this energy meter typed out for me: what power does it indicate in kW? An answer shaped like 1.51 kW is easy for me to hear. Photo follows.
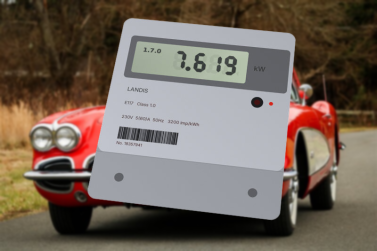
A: 7.619 kW
